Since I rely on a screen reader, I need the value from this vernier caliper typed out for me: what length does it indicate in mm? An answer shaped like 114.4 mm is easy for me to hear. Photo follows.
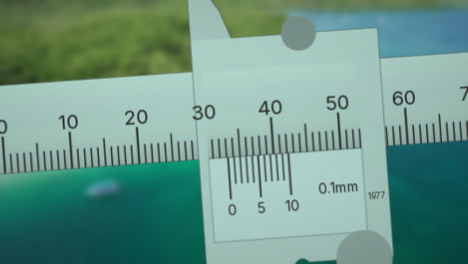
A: 33.2 mm
